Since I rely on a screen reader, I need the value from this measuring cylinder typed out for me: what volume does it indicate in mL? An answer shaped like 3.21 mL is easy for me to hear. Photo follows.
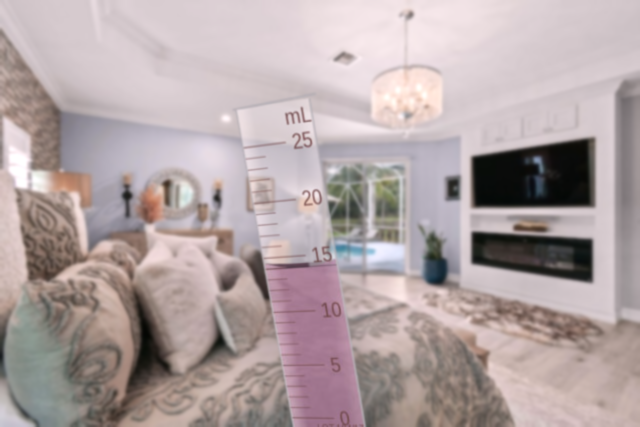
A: 14 mL
